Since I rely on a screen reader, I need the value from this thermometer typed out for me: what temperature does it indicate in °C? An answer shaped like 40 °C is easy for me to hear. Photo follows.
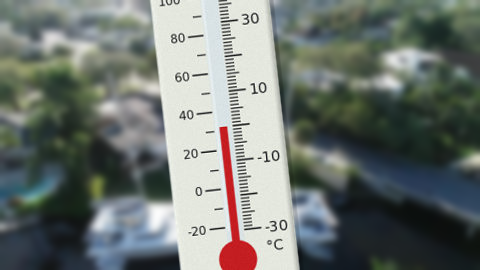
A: 0 °C
